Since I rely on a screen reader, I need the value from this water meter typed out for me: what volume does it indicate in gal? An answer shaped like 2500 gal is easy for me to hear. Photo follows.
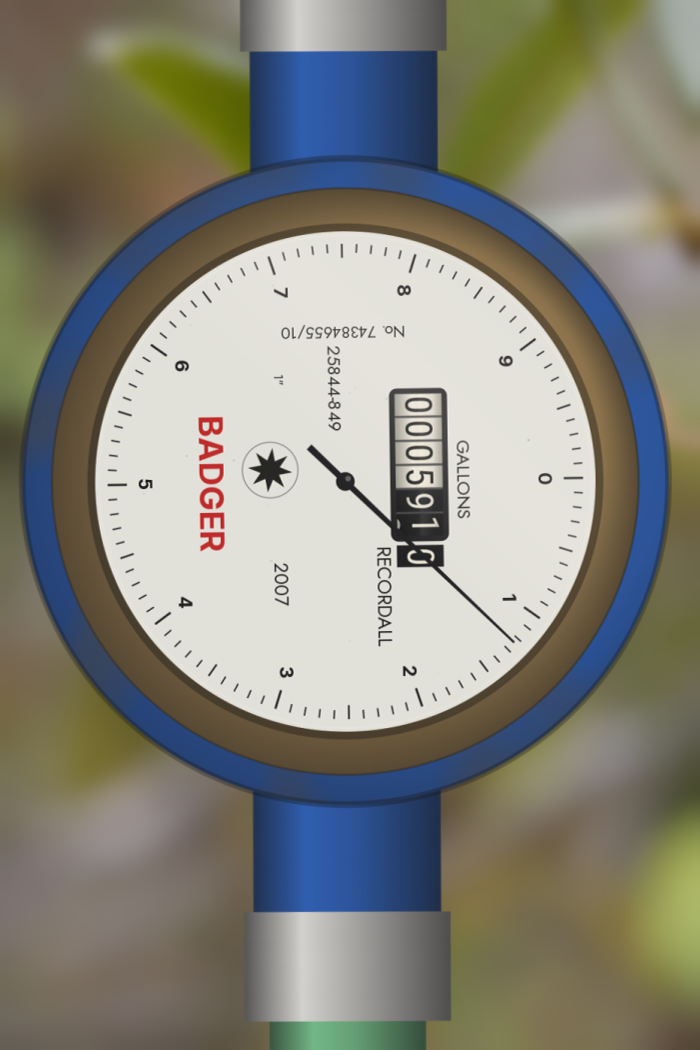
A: 5911.2 gal
